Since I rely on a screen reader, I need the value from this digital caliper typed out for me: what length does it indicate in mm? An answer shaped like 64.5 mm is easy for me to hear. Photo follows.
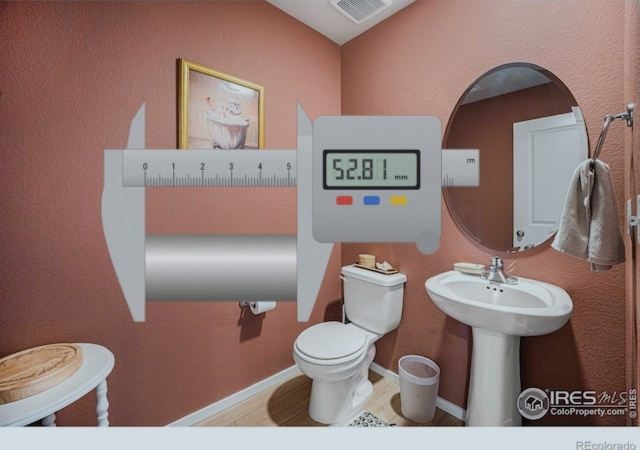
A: 52.81 mm
